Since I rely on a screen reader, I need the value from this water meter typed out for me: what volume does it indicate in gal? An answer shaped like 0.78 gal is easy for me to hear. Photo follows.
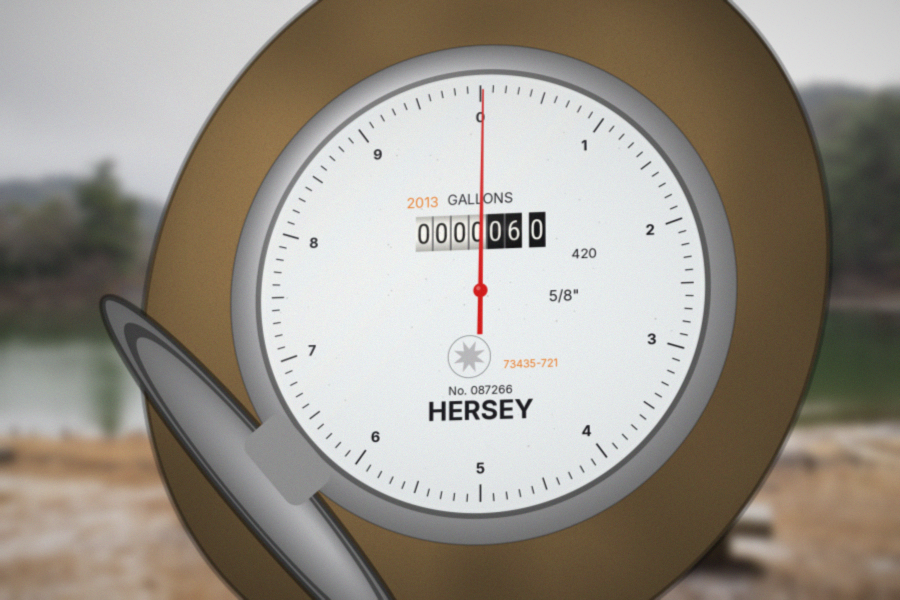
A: 60.0 gal
